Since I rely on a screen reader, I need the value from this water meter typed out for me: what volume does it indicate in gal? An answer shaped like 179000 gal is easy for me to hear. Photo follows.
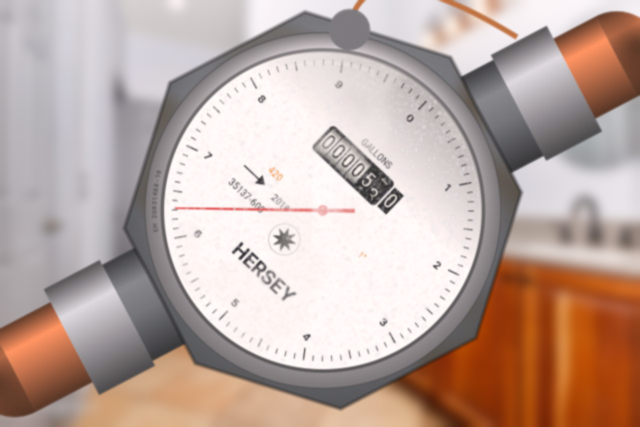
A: 526.3 gal
